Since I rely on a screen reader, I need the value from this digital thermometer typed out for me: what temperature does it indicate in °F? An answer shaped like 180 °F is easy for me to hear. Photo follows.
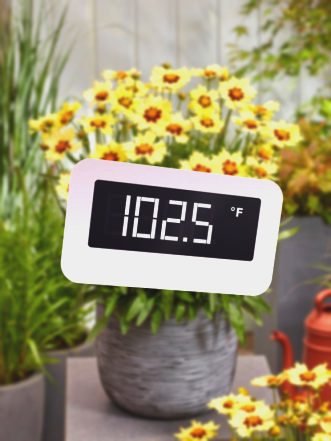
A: 102.5 °F
